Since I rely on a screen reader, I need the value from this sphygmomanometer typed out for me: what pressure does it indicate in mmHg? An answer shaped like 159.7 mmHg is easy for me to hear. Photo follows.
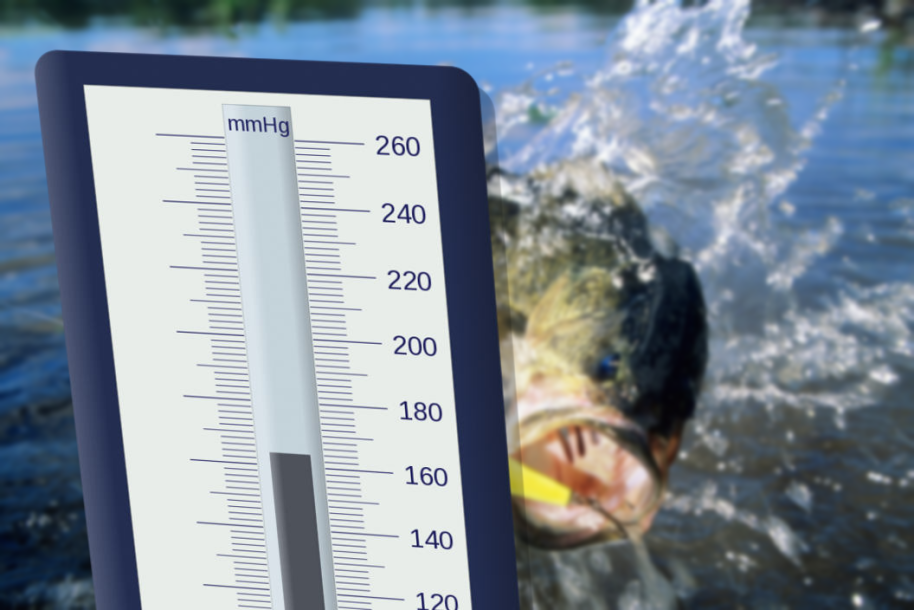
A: 164 mmHg
